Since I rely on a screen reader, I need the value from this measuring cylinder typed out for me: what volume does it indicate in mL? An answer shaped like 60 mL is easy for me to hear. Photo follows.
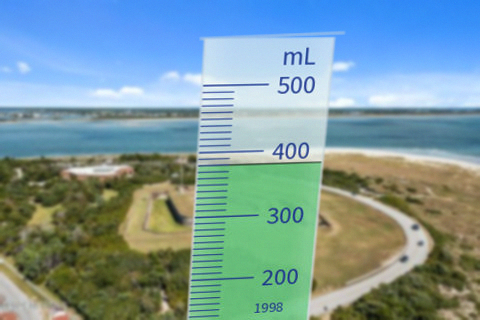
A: 380 mL
